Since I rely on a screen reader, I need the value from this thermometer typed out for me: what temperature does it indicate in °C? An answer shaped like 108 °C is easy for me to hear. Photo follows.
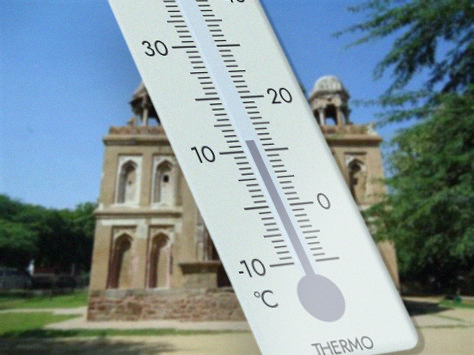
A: 12 °C
